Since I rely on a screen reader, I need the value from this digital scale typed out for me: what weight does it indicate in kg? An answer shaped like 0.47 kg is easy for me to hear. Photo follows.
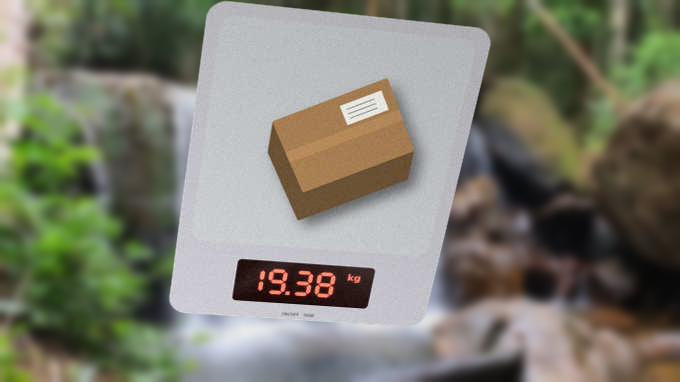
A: 19.38 kg
